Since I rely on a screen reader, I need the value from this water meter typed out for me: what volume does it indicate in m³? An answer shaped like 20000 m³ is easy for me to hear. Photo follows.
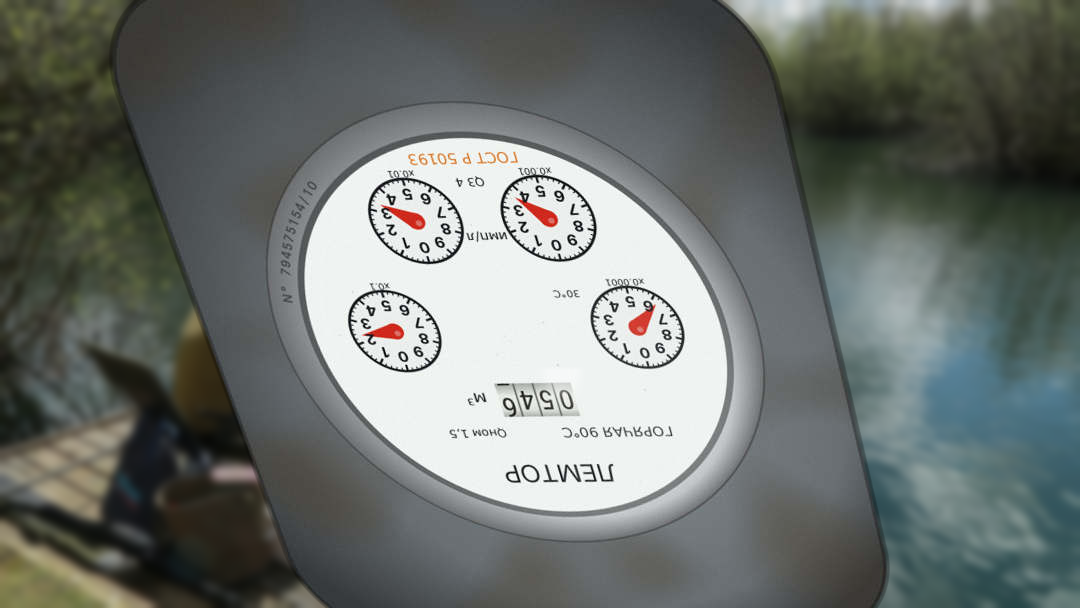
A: 546.2336 m³
